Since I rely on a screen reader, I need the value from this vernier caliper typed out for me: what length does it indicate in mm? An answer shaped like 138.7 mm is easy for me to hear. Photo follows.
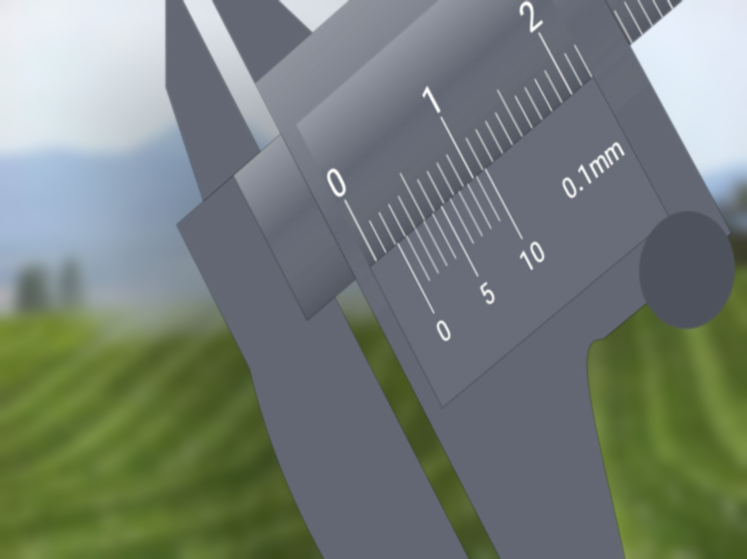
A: 2.2 mm
